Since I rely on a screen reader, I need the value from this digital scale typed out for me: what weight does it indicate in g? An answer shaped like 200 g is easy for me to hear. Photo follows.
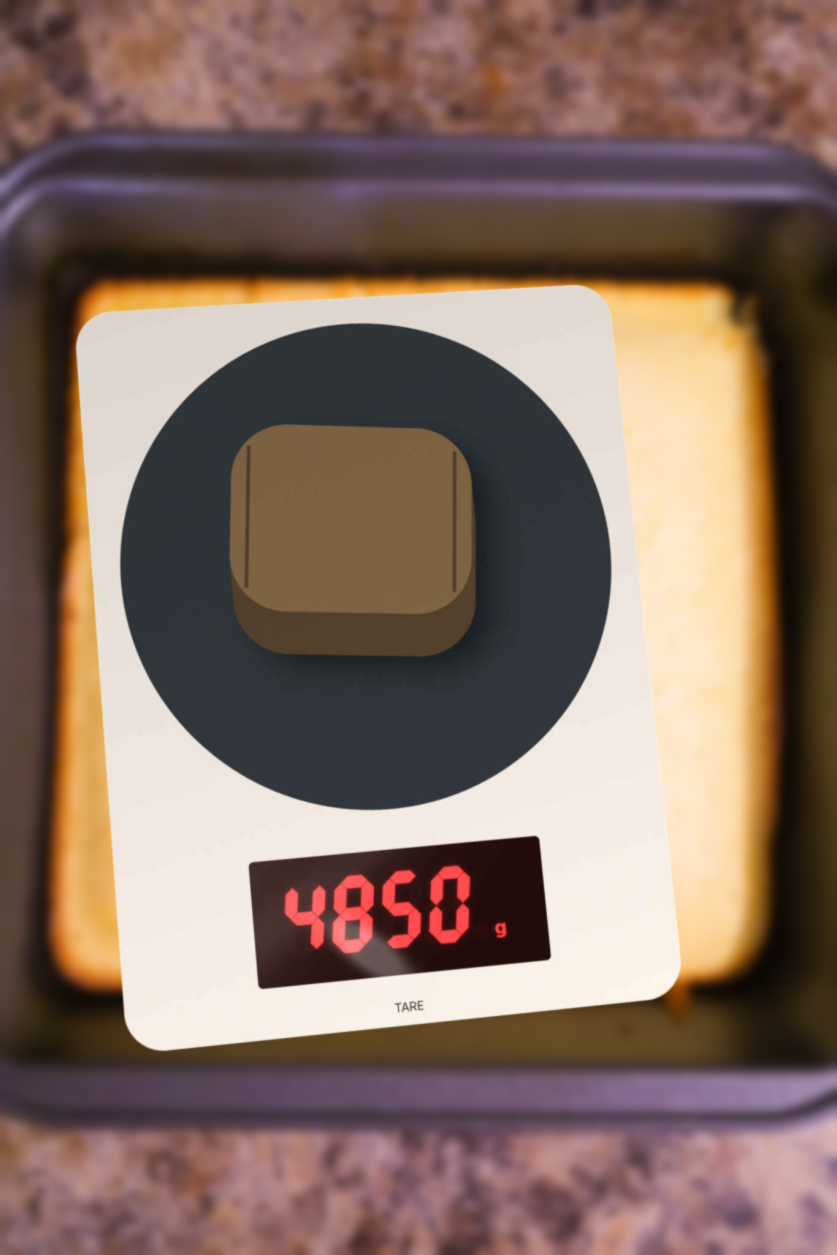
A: 4850 g
